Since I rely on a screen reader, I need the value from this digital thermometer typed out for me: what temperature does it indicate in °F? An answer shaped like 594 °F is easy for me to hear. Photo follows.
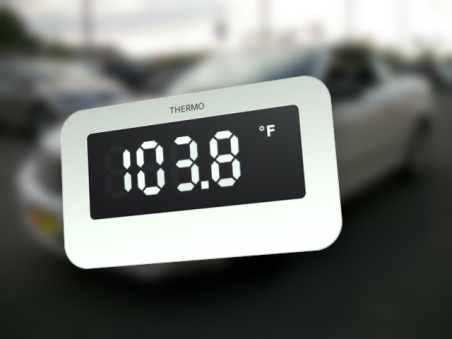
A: 103.8 °F
